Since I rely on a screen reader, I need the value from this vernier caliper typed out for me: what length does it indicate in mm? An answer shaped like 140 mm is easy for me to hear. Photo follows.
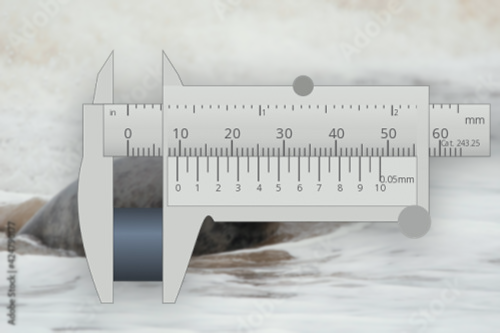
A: 9.5 mm
